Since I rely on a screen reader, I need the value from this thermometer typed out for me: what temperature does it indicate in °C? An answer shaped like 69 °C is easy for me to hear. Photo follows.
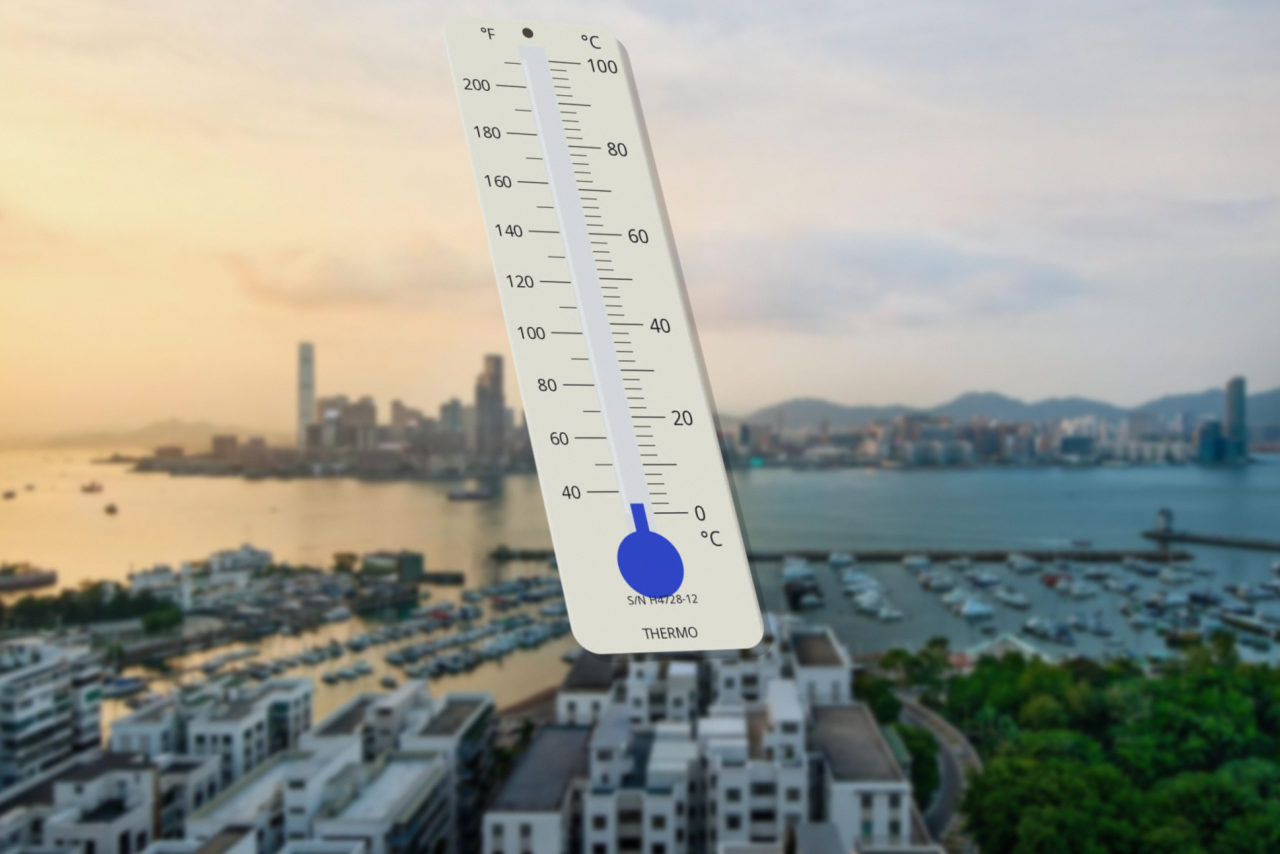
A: 2 °C
